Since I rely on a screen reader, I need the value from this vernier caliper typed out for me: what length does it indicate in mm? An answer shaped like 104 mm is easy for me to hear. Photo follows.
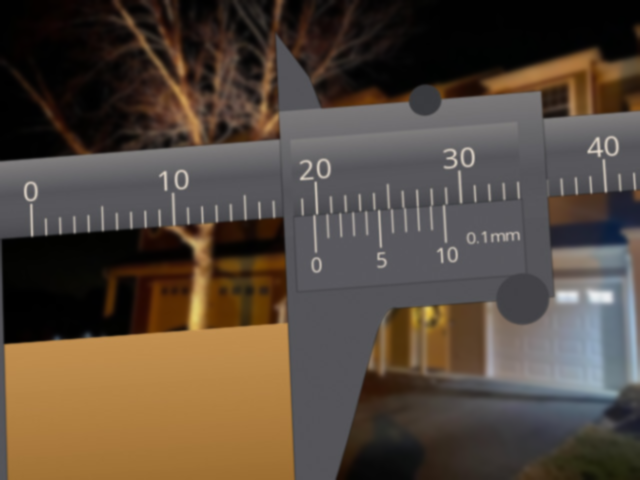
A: 19.8 mm
